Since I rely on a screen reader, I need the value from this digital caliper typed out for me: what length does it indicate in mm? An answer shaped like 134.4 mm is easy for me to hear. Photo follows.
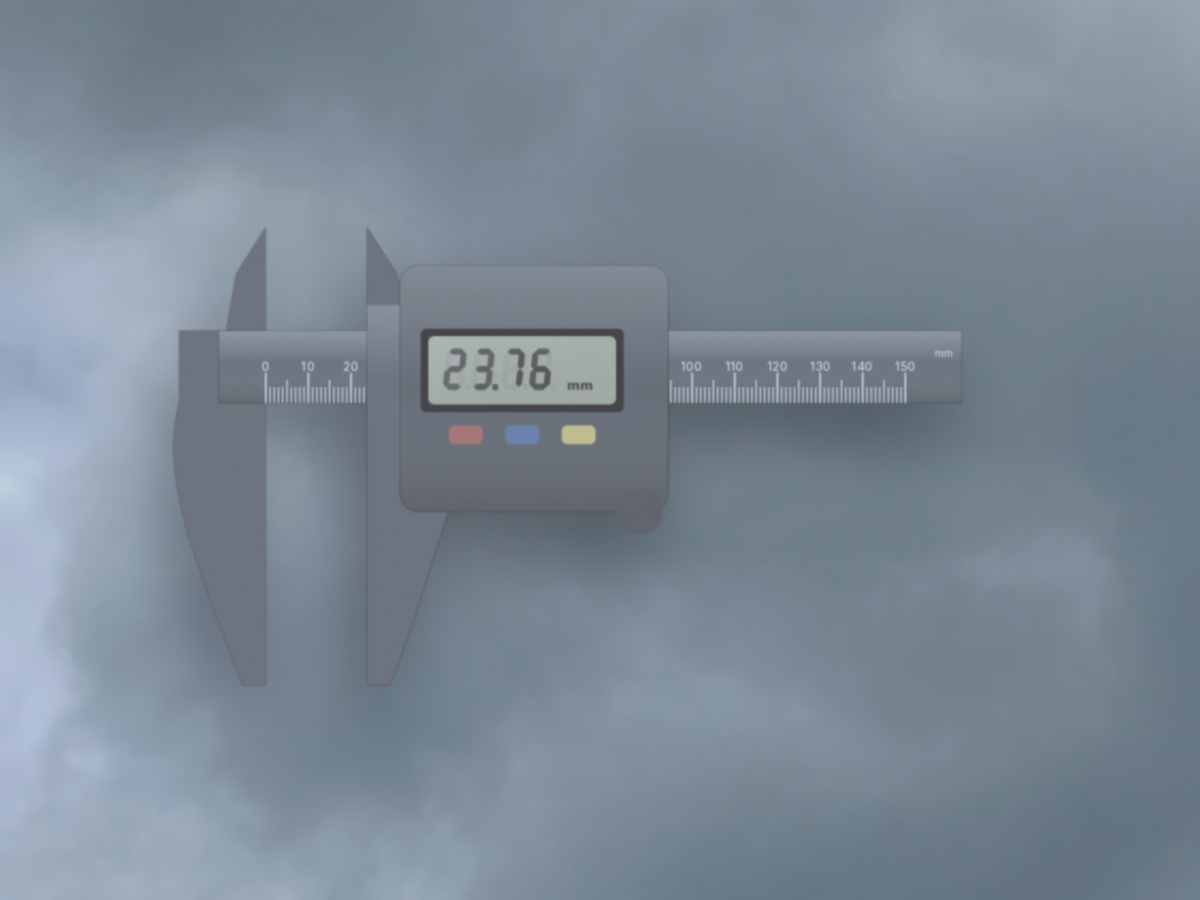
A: 23.76 mm
